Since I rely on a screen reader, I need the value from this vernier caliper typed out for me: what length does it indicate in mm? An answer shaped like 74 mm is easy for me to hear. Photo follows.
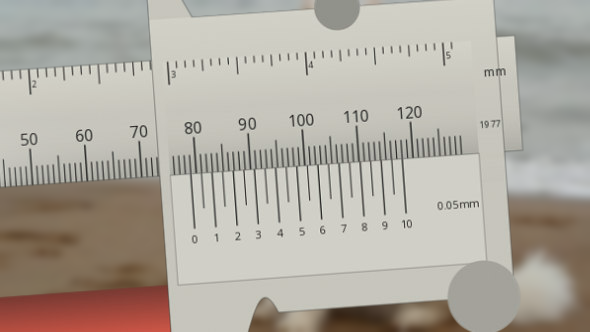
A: 79.0 mm
